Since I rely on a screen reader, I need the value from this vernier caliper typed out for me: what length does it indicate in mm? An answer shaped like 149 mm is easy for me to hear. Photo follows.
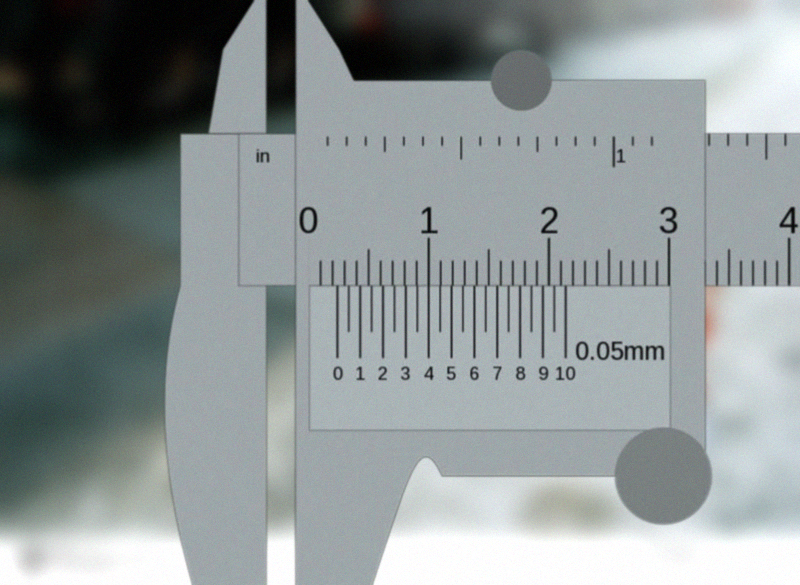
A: 2.4 mm
